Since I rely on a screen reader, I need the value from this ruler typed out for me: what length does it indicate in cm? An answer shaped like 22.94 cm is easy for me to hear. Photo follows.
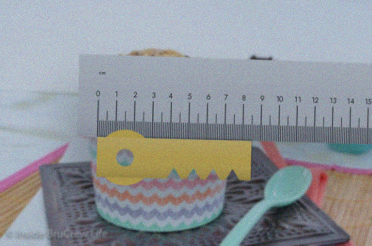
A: 8.5 cm
